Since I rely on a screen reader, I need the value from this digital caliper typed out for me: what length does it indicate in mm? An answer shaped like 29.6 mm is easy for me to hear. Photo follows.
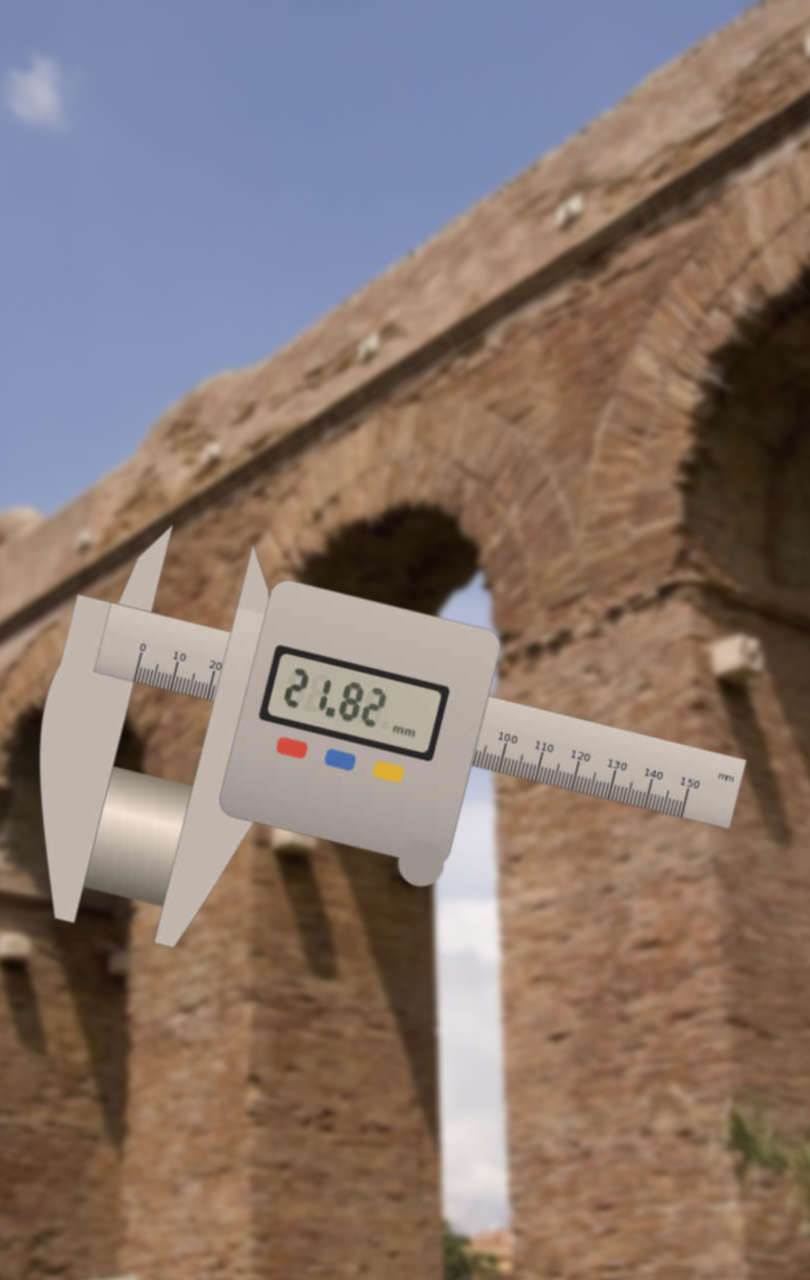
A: 21.82 mm
